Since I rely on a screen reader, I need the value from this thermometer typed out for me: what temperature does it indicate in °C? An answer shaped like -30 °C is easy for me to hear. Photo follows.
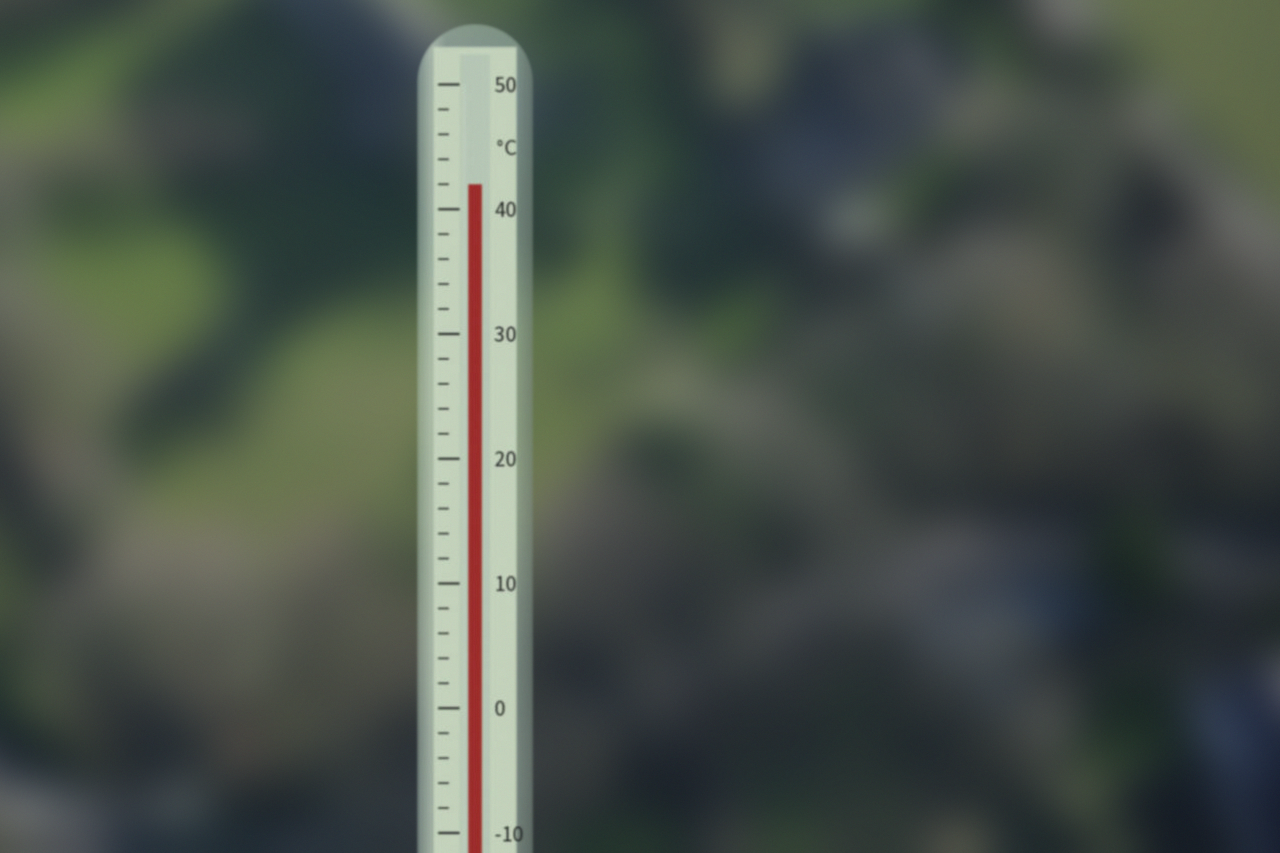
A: 42 °C
